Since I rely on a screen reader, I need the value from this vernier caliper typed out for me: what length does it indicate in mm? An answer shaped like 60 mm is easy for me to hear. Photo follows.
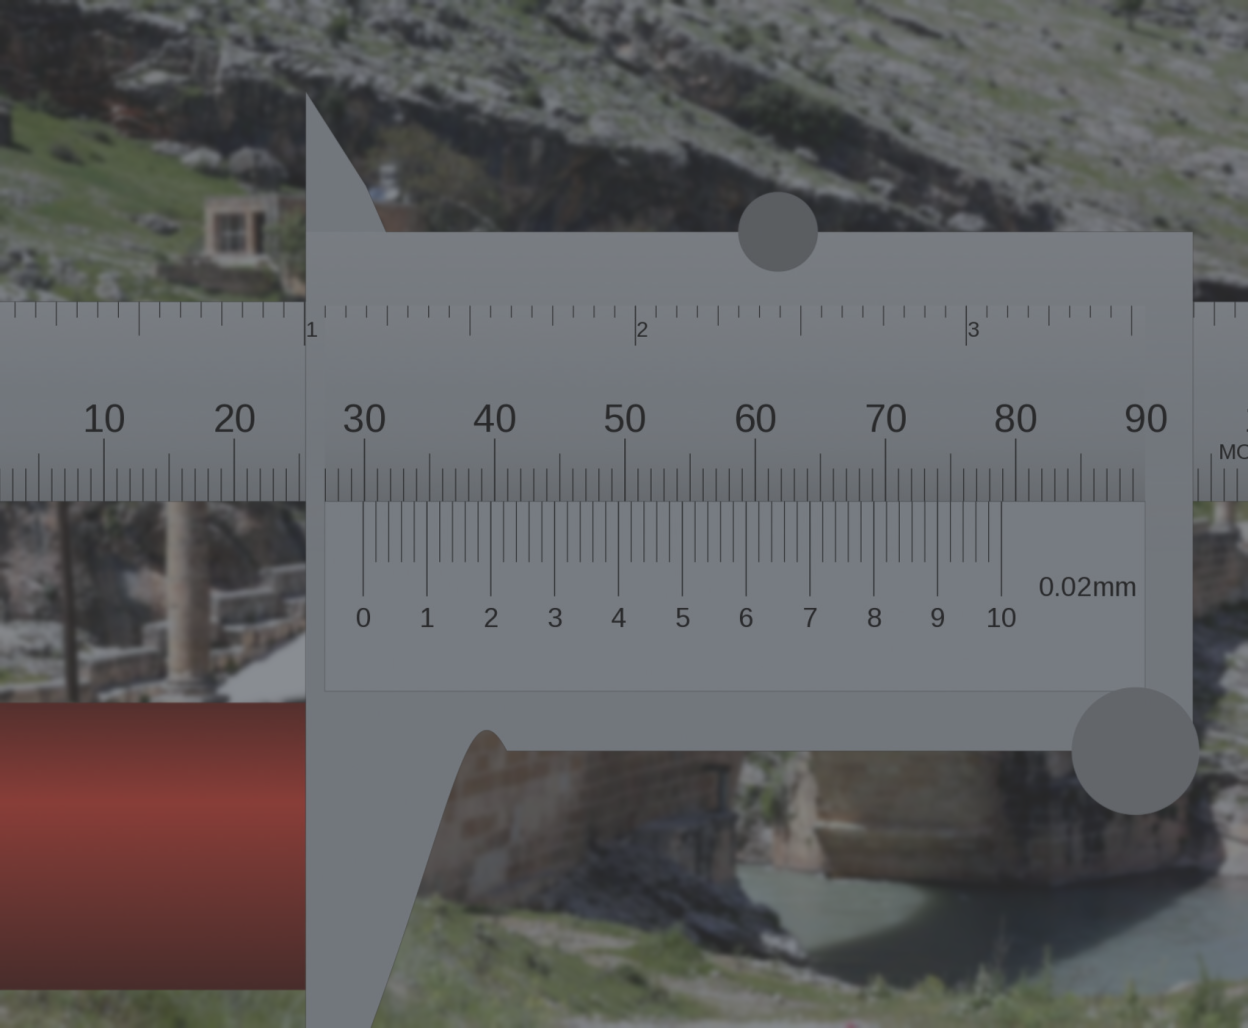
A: 29.9 mm
